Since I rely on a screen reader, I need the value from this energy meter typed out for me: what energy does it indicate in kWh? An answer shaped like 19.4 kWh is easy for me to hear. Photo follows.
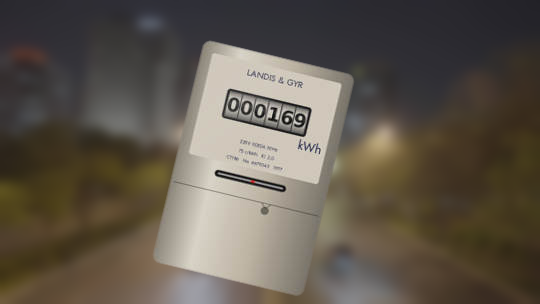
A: 169 kWh
